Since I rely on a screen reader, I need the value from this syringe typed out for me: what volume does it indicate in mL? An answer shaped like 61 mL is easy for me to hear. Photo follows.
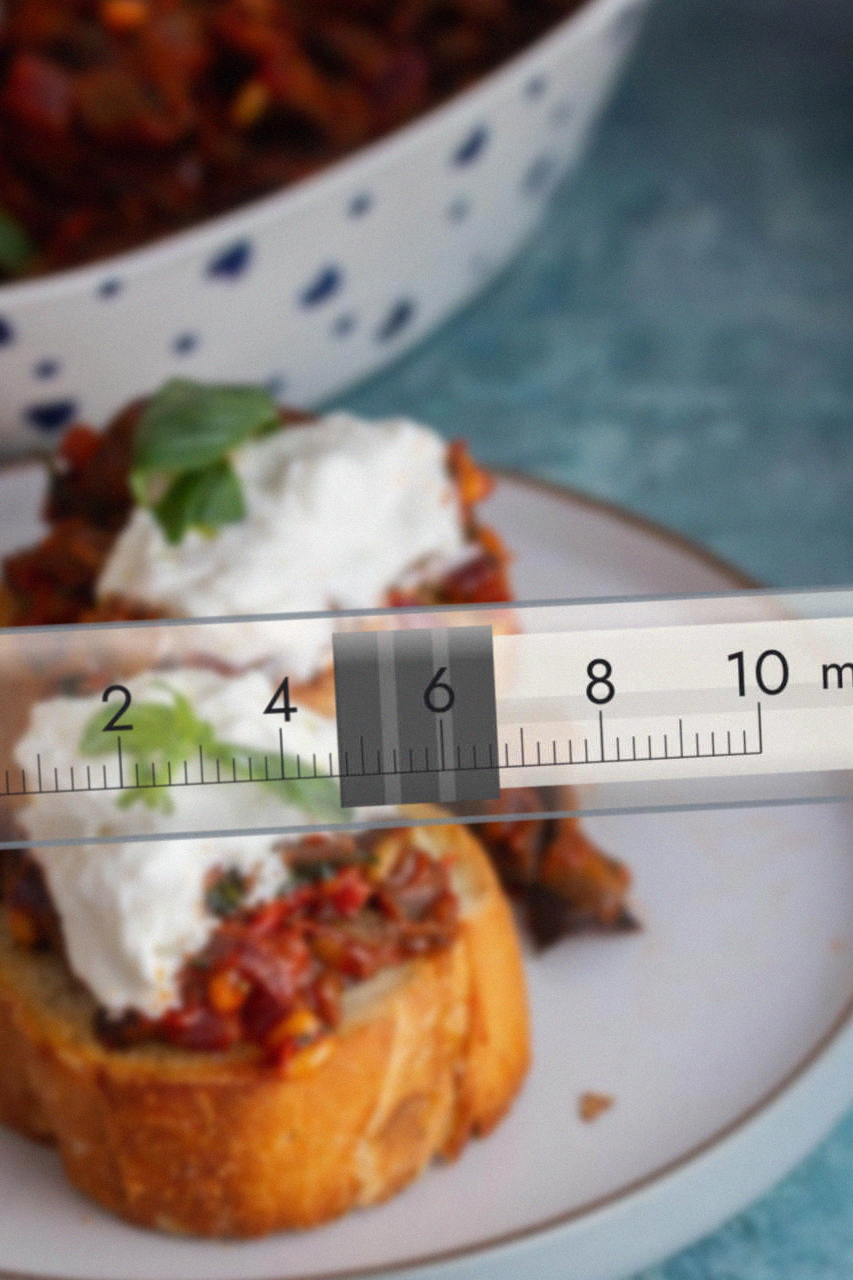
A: 4.7 mL
